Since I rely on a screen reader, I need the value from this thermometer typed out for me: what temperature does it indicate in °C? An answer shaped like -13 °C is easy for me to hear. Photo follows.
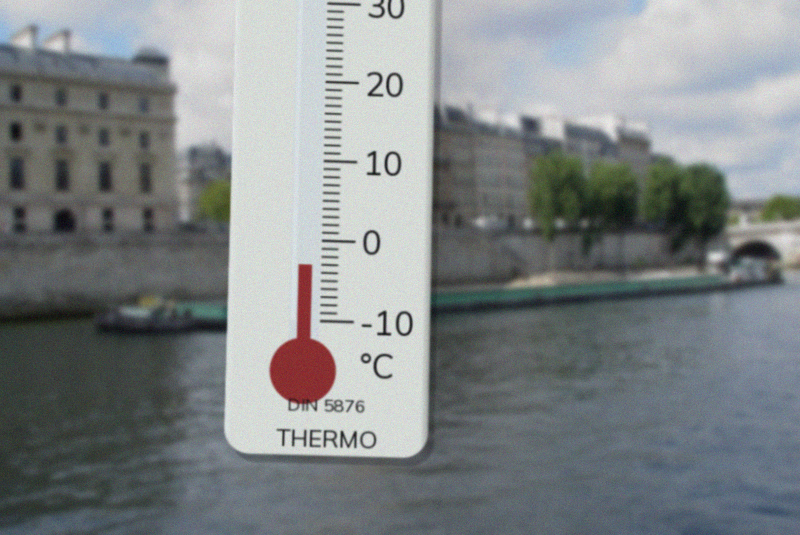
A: -3 °C
